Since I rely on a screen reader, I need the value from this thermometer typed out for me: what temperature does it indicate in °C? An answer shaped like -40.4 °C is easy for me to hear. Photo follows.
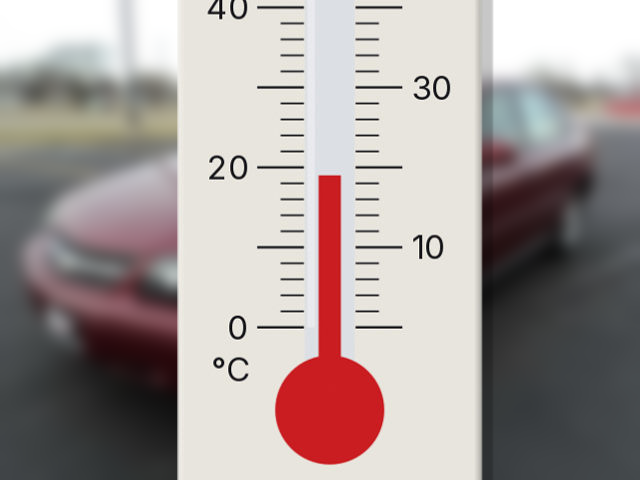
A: 19 °C
